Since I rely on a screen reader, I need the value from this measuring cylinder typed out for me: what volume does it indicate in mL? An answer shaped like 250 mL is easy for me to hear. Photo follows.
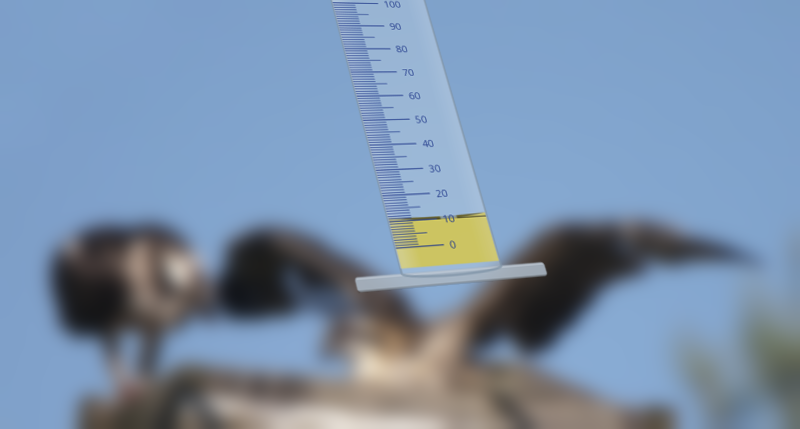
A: 10 mL
